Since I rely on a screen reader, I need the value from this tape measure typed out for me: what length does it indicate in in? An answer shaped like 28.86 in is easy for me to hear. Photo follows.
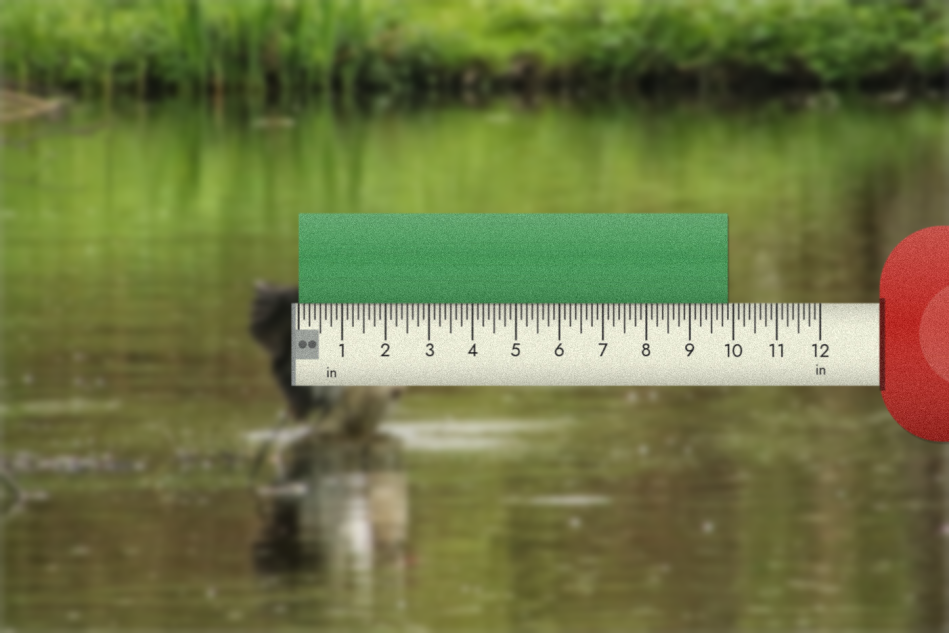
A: 9.875 in
